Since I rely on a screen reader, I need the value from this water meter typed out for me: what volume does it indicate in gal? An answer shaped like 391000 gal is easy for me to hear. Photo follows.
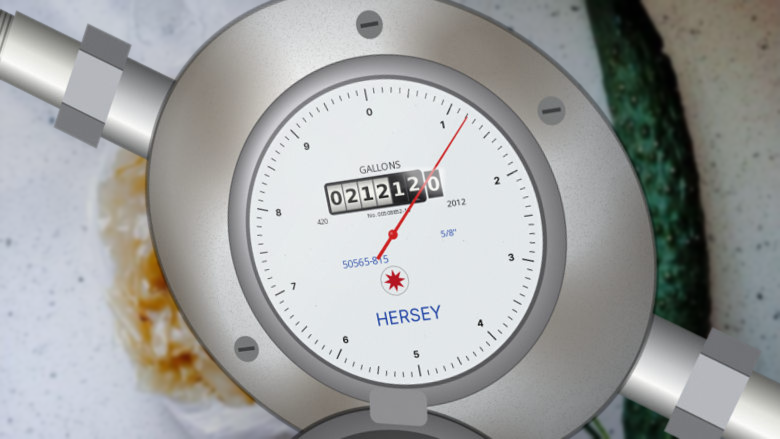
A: 212121.2 gal
